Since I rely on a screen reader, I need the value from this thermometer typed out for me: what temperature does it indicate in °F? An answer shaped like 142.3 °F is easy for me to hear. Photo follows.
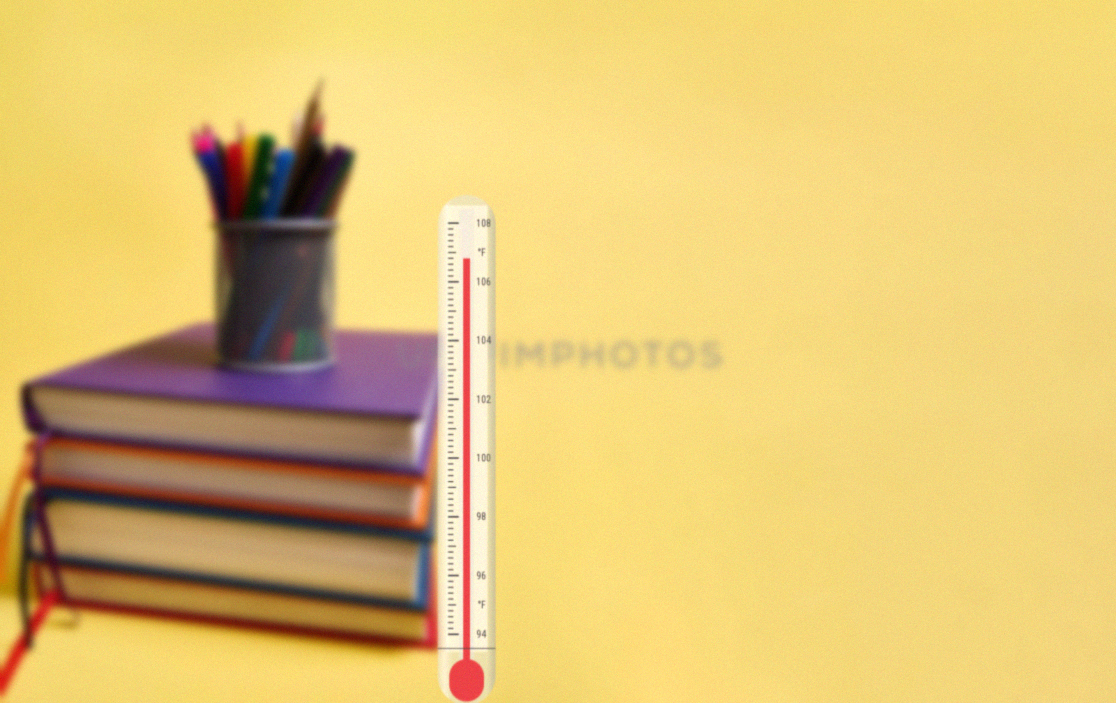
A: 106.8 °F
